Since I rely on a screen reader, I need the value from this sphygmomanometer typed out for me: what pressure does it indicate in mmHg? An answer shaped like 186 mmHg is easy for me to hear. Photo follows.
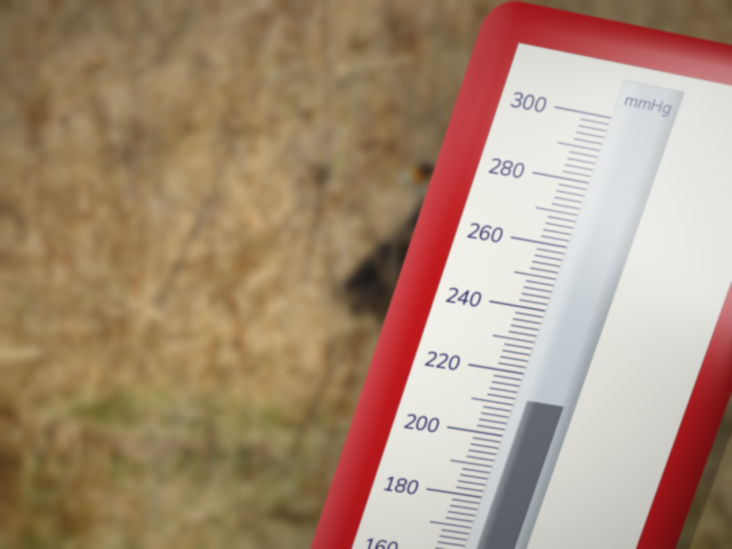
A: 212 mmHg
